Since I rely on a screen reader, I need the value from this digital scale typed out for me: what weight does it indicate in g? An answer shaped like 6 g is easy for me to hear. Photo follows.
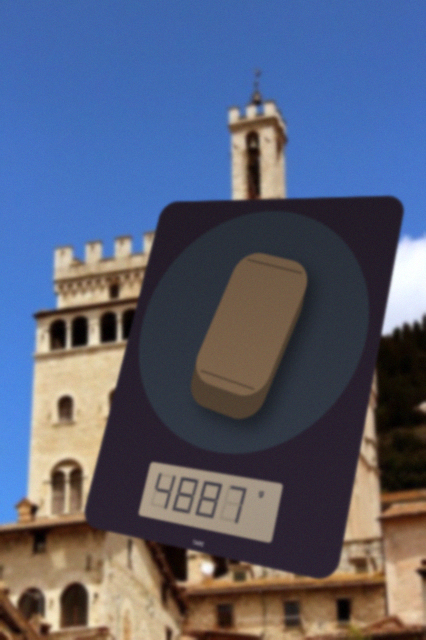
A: 4887 g
